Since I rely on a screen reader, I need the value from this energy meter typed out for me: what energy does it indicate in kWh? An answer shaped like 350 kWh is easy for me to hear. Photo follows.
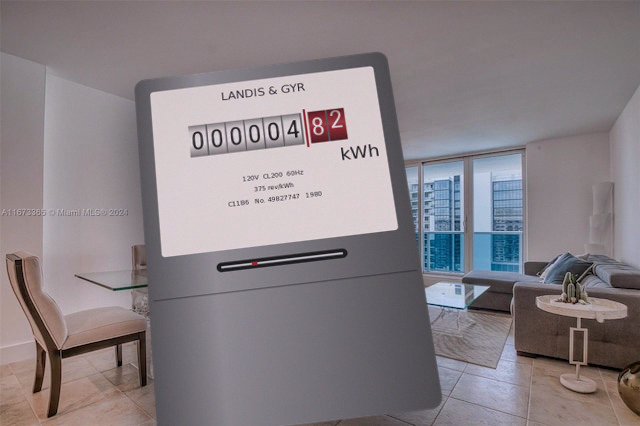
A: 4.82 kWh
